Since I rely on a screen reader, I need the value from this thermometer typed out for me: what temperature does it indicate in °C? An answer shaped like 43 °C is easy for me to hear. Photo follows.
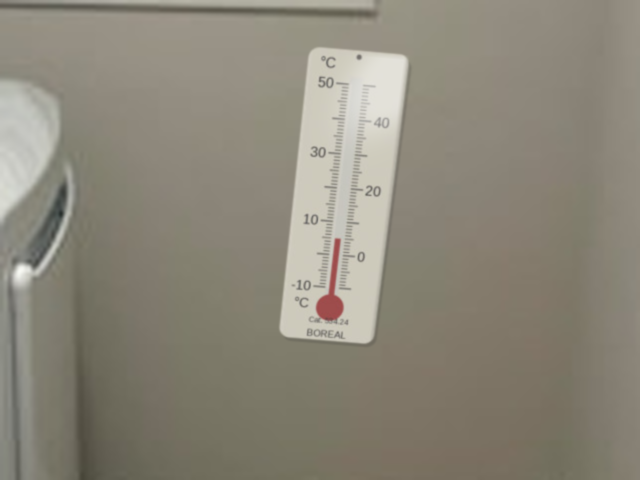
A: 5 °C
